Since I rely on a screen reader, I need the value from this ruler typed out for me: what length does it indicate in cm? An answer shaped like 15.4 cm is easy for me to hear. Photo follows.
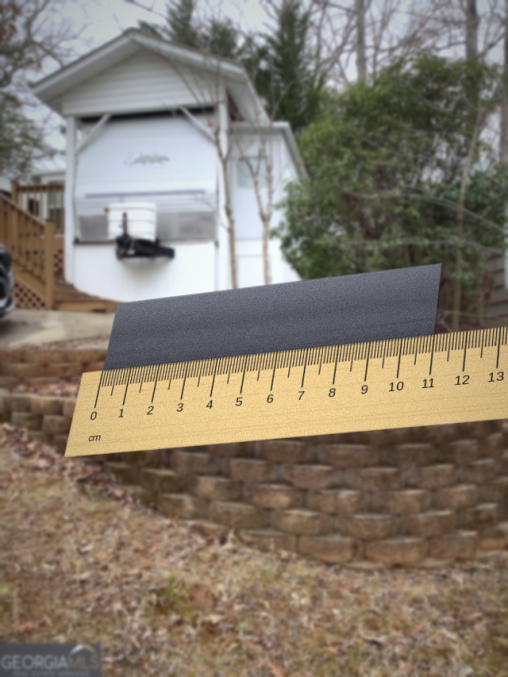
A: 11 cm
